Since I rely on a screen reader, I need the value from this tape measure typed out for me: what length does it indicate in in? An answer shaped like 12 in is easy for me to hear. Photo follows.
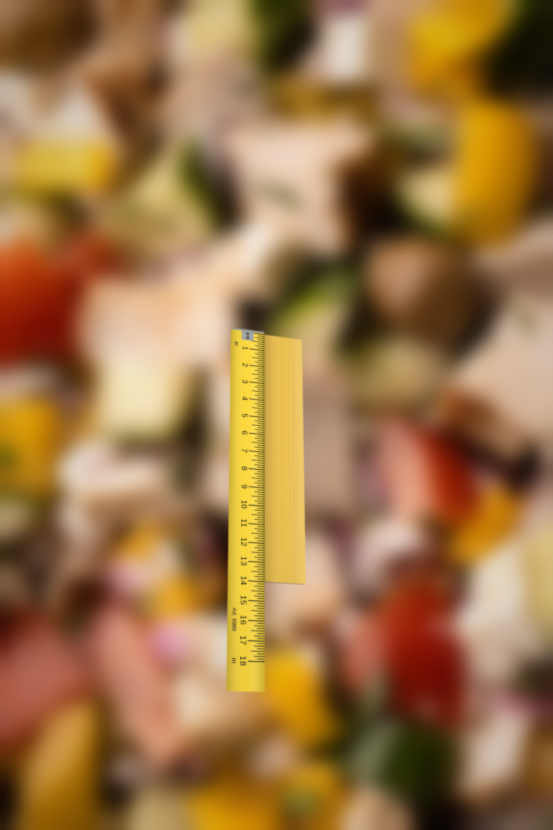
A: 14 in
